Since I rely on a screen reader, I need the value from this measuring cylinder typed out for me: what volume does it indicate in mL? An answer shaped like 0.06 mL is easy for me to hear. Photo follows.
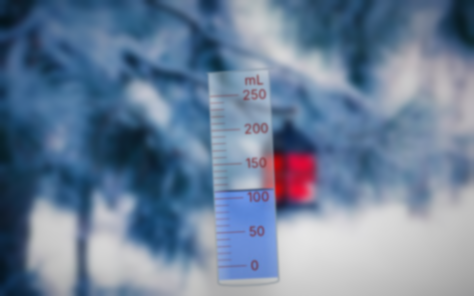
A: 110 mL
